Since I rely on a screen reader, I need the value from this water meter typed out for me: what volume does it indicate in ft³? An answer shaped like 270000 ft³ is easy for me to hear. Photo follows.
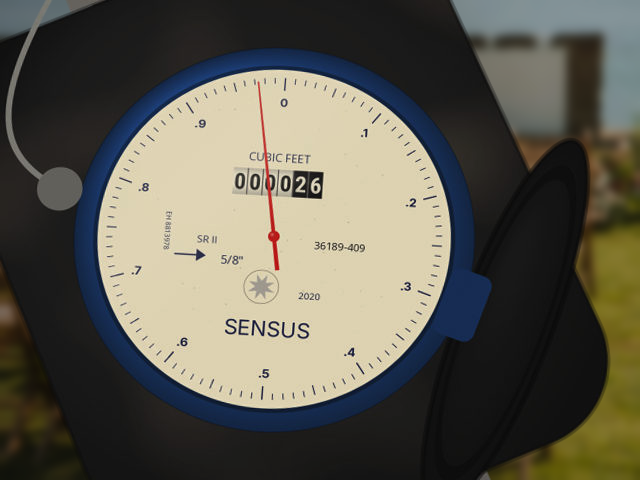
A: 25.97 ft³
